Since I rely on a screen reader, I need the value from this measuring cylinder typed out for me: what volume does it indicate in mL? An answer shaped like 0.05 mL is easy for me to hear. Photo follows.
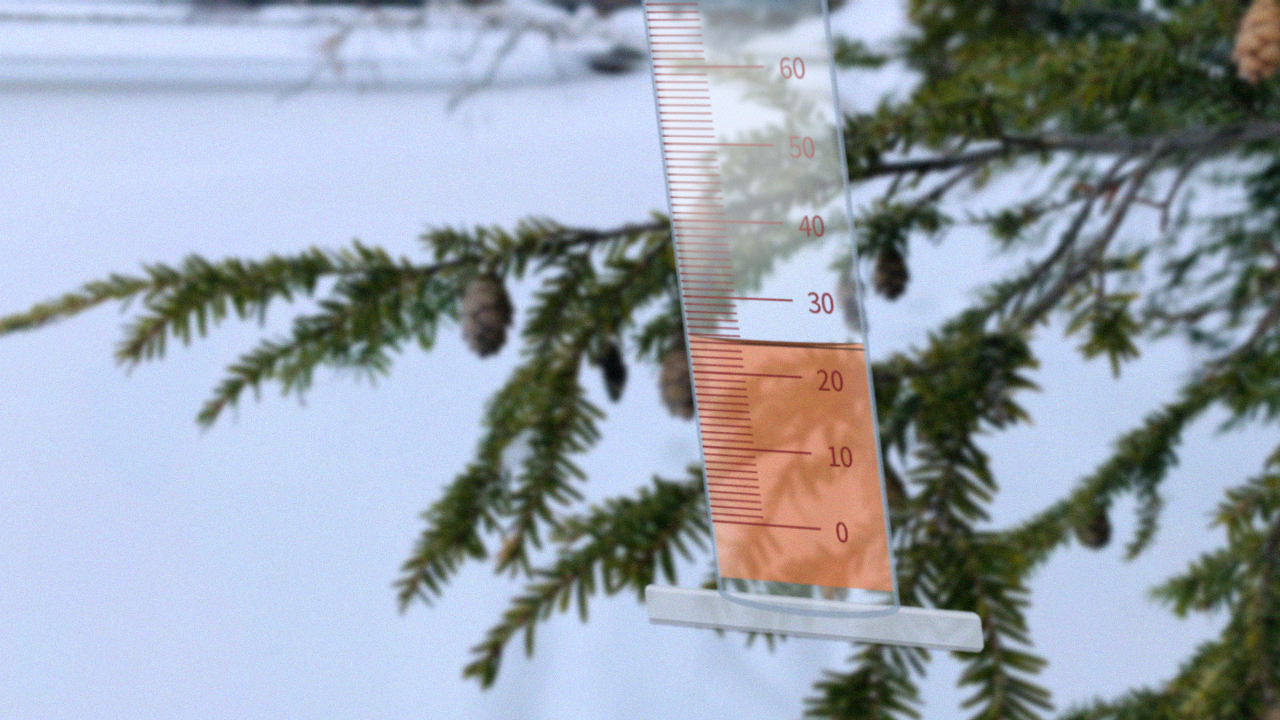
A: 24 mL
